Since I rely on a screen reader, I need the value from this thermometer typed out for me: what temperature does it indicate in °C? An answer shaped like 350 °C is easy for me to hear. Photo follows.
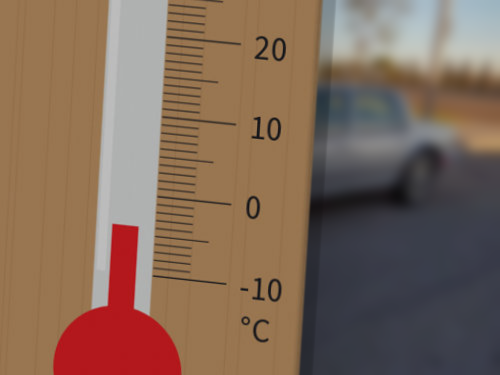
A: -4 °C
